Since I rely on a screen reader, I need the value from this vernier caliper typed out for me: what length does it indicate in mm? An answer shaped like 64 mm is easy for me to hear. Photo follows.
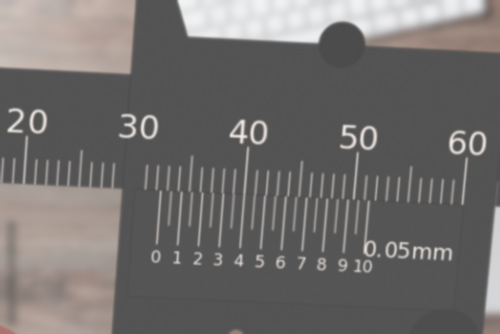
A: 32.4 mm
